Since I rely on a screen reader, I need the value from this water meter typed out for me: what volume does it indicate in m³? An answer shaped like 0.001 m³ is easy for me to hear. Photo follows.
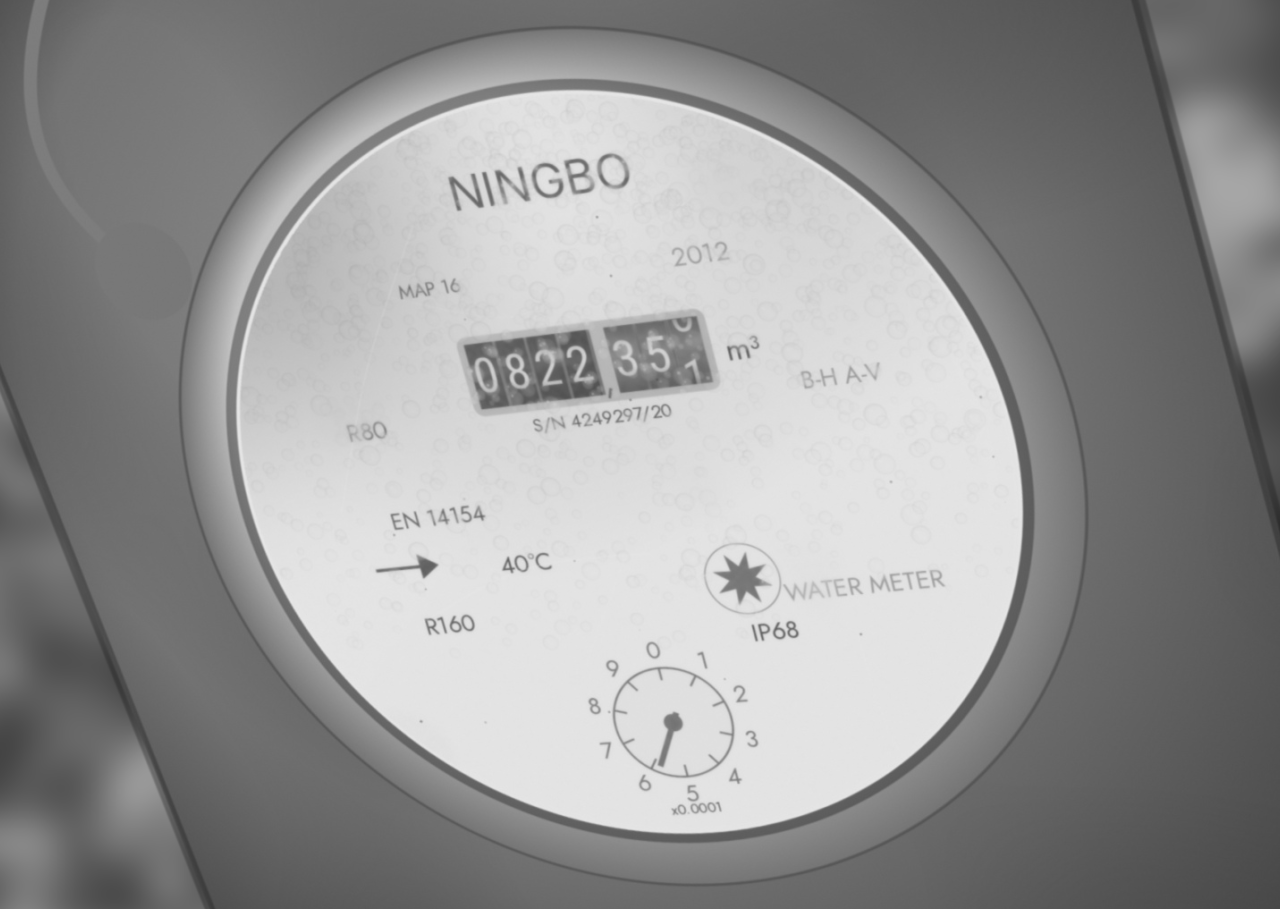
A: 822.3505 m³
